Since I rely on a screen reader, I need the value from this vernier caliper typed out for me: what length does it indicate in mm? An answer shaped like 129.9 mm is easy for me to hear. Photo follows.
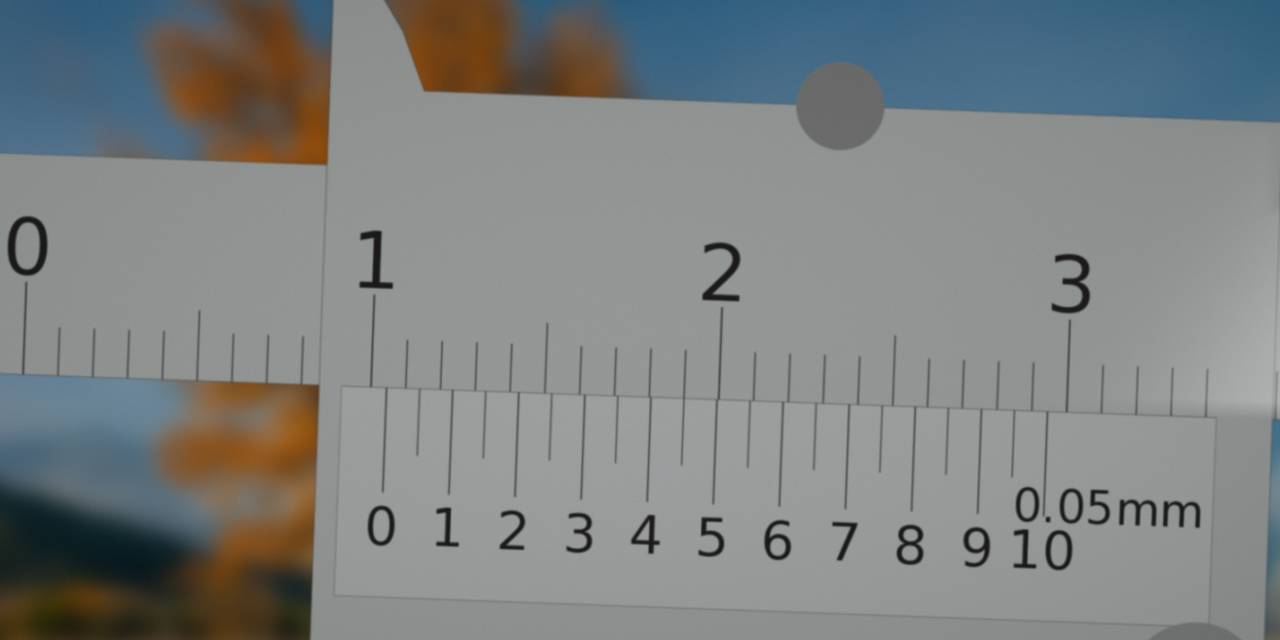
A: 10.45 mm
